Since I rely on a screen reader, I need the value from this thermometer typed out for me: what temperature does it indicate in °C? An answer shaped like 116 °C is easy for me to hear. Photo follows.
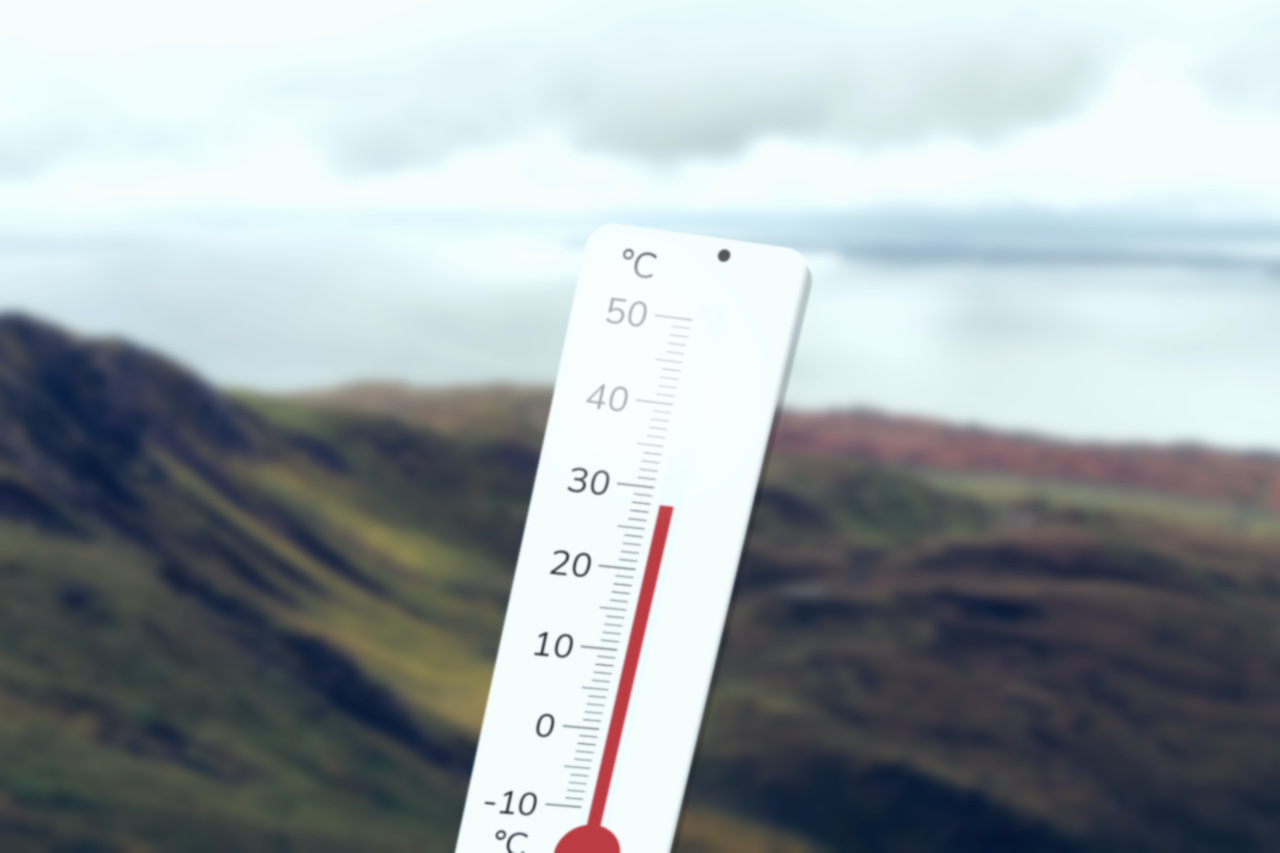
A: 28 °C
